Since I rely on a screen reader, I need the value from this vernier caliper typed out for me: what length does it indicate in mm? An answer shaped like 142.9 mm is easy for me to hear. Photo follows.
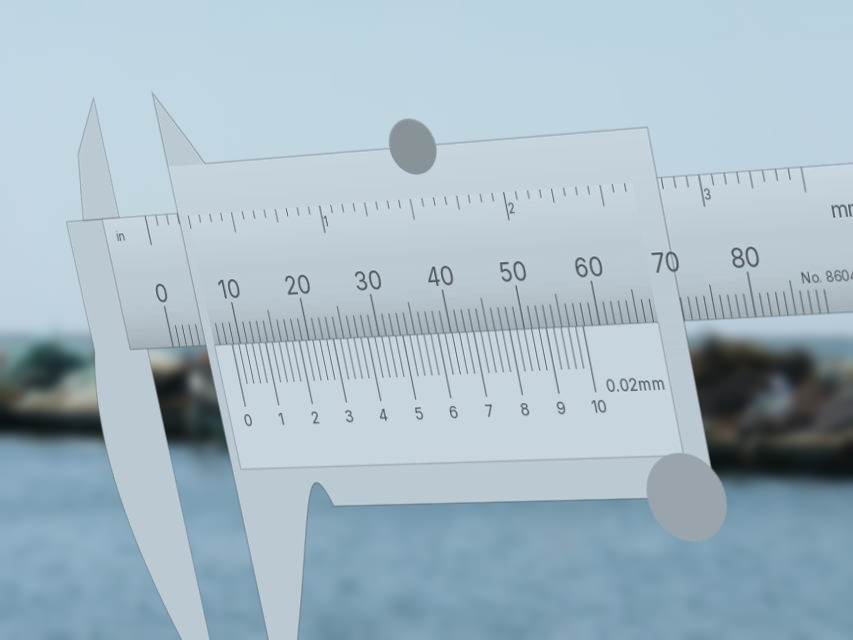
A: 8.8 mm
